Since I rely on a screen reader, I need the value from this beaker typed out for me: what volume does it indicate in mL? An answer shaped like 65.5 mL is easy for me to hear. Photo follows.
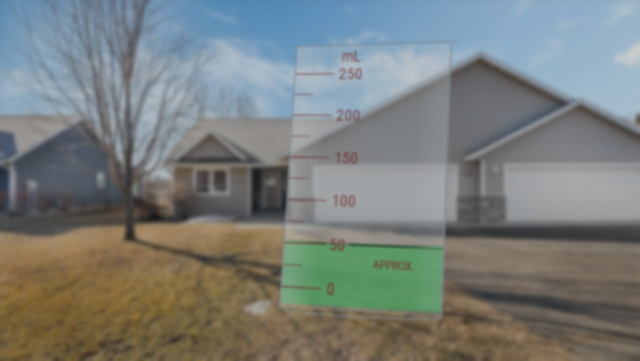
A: 50 mL
